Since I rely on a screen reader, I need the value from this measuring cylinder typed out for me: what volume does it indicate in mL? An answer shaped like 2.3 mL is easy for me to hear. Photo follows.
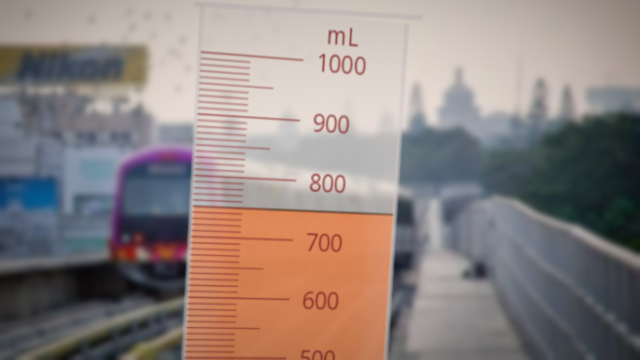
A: 750 mL
